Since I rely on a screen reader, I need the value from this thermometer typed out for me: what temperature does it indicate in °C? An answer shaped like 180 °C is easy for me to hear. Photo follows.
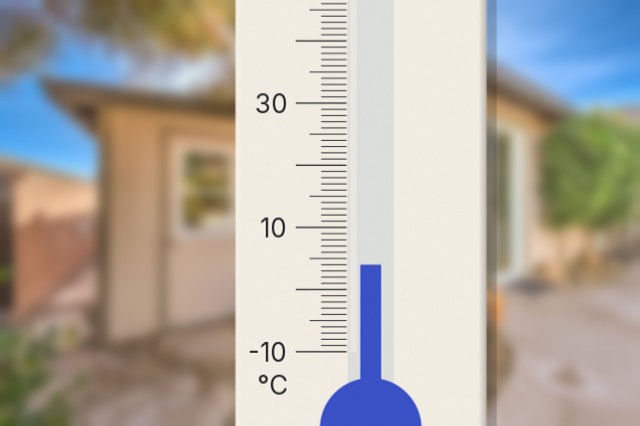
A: 4 °C
